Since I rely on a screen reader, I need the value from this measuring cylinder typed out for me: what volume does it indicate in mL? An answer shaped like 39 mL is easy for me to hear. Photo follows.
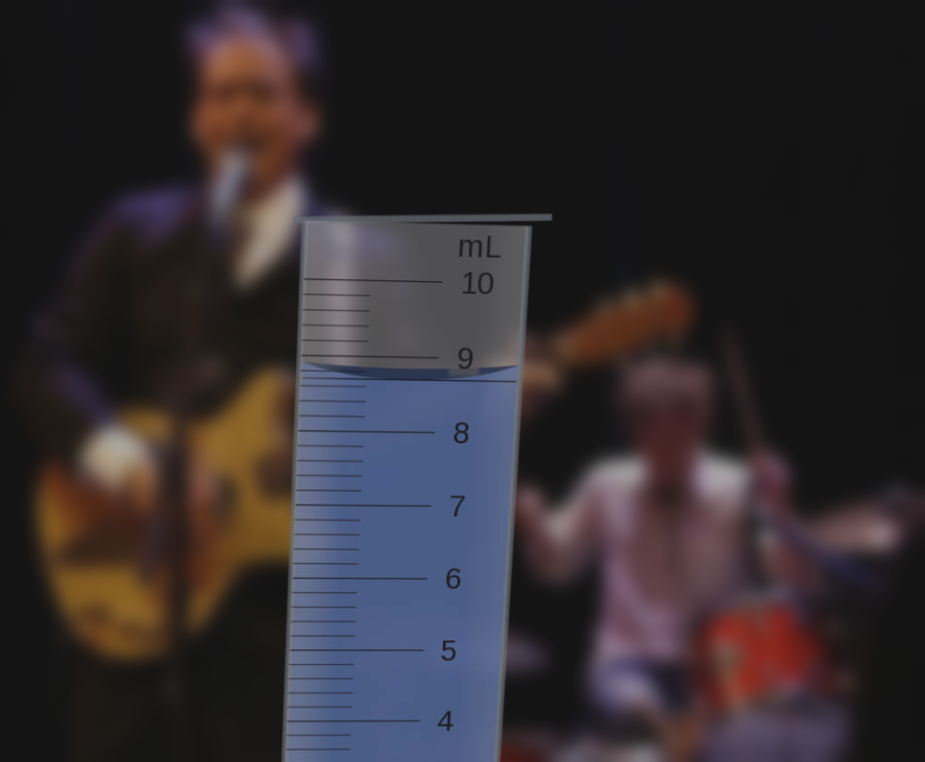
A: 8.7 mL
